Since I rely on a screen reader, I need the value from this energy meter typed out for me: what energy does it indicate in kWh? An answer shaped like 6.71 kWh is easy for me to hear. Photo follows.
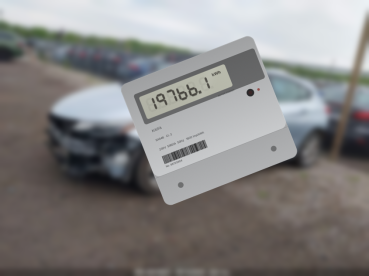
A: 19766.1 kWh
